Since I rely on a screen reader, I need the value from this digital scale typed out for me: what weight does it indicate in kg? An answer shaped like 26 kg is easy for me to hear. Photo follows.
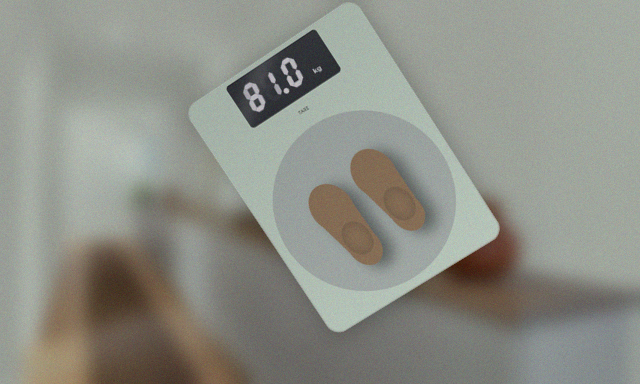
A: 81.0 kg
